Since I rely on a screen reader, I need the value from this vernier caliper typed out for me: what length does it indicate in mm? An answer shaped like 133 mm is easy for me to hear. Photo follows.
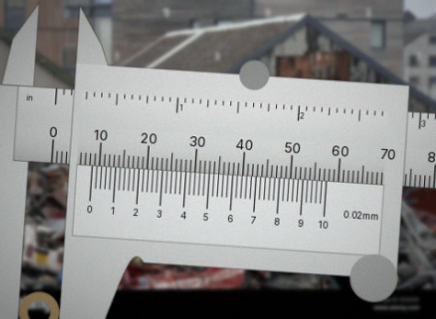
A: 8.5 mm
